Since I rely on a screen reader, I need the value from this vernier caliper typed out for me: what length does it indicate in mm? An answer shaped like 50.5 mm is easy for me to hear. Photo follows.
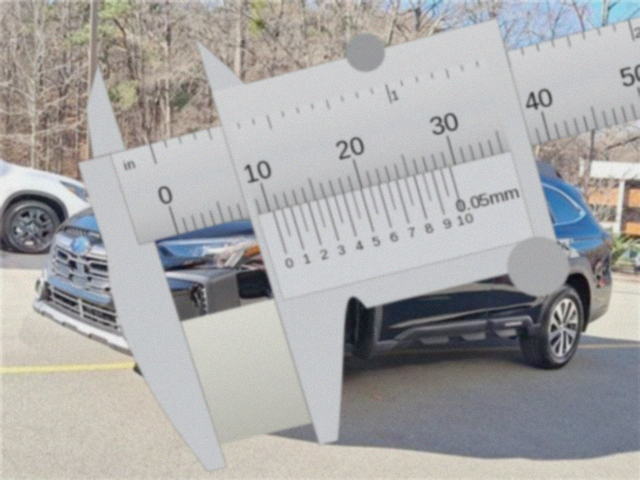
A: 10.4 mm
